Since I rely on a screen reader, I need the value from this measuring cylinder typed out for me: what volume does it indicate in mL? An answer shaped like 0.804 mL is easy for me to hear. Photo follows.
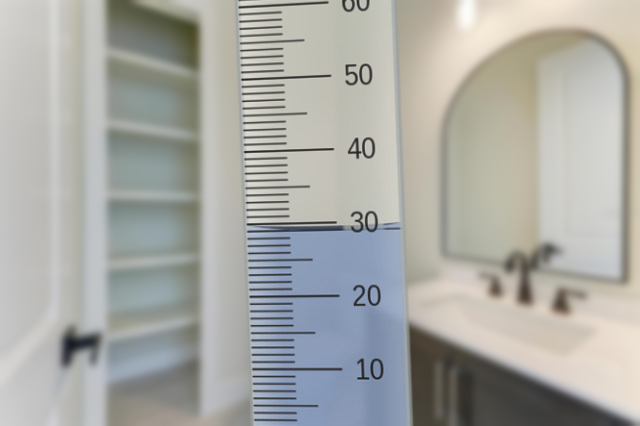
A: 29 mL
